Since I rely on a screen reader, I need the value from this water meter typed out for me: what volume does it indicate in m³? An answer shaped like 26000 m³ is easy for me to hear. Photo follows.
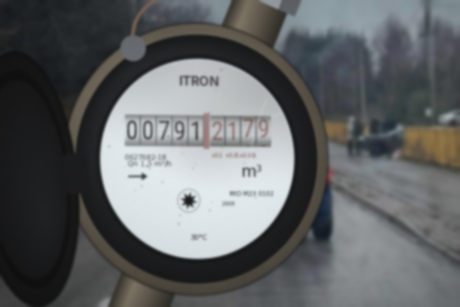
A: 791.2179 m³
